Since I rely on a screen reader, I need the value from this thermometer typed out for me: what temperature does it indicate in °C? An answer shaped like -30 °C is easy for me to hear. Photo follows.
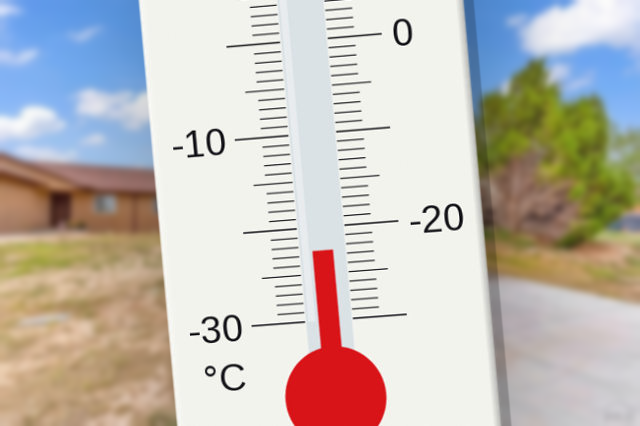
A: -22.5 °C
